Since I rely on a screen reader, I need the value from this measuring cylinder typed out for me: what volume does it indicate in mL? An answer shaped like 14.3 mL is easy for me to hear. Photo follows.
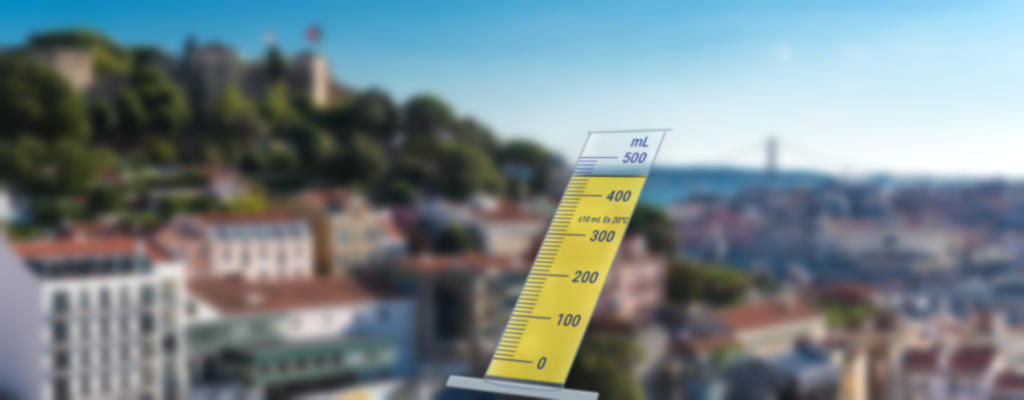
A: 450 mL
